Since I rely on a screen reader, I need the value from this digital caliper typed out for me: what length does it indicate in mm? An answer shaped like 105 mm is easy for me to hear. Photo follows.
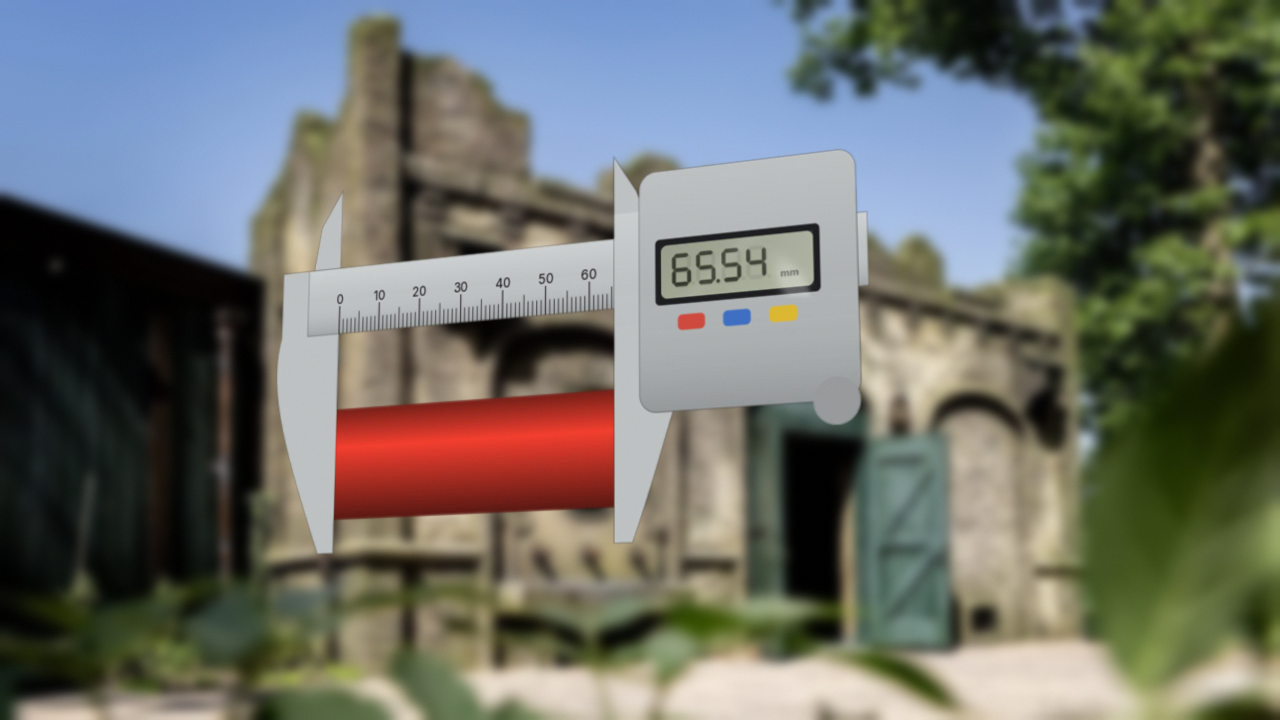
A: 65.54 mm
